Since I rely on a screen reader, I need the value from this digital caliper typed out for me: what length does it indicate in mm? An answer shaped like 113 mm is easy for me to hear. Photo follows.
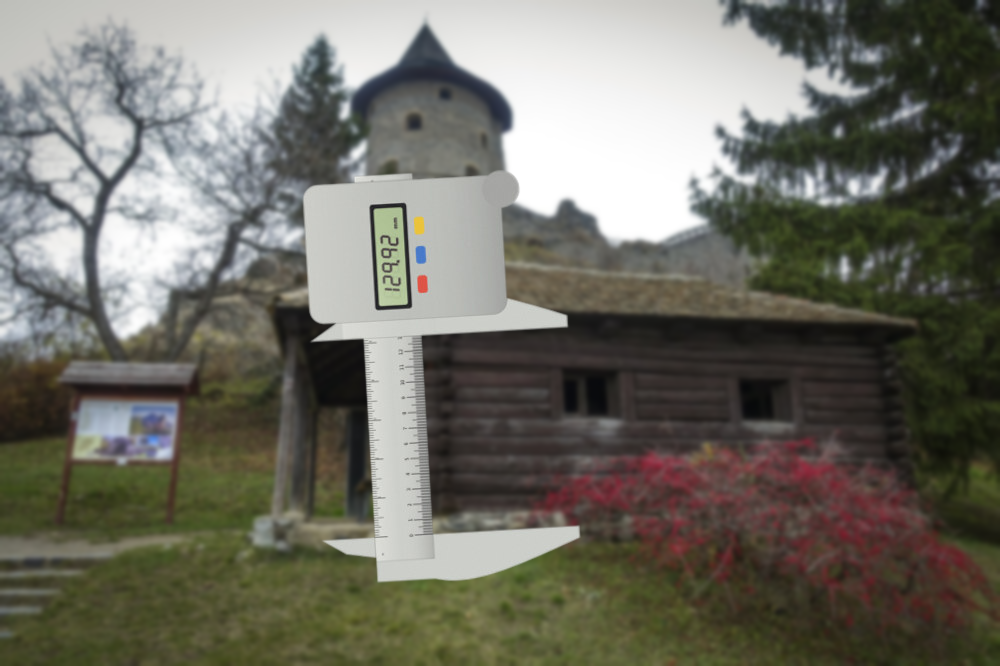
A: 129.92 mm
